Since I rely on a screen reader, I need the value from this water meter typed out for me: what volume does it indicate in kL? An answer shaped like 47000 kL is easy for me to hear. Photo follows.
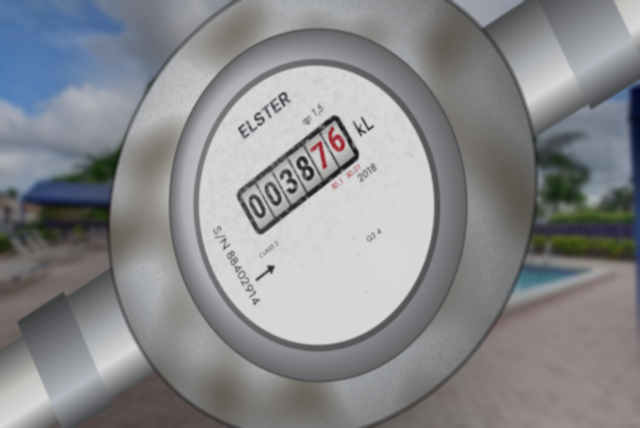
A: 38.76 kL
